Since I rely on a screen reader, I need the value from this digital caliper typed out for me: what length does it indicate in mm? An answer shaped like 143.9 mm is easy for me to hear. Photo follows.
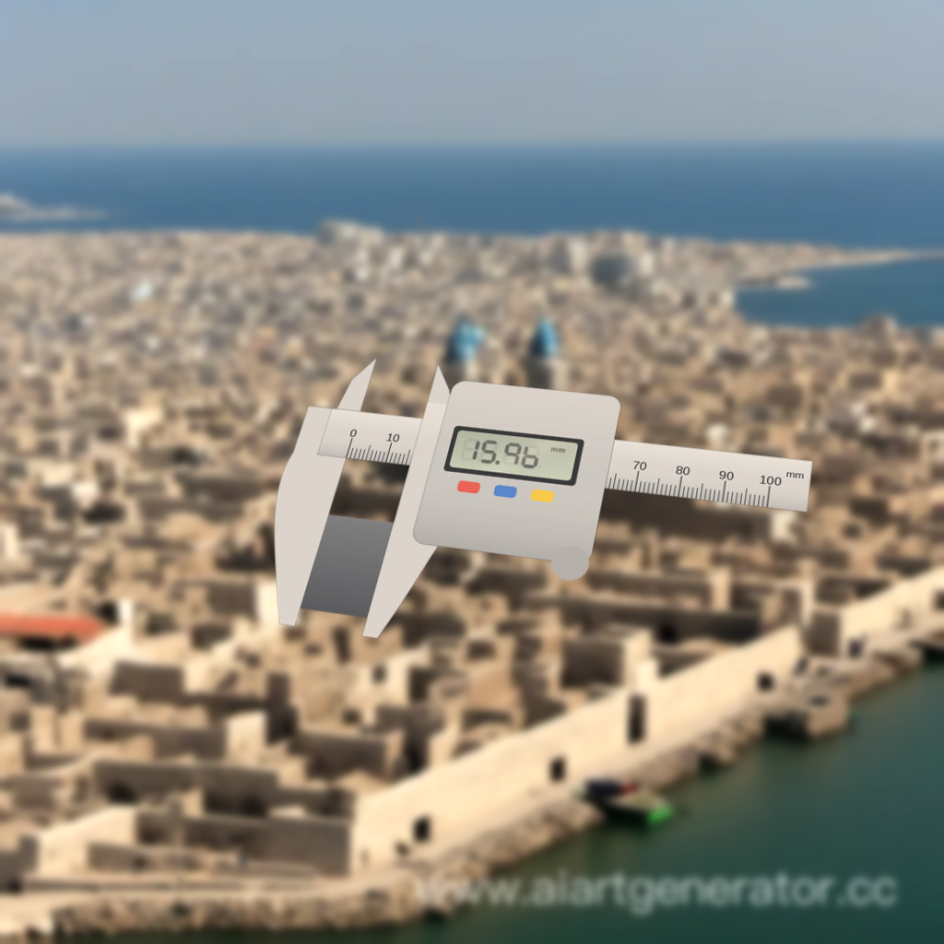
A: 15.96 mm
